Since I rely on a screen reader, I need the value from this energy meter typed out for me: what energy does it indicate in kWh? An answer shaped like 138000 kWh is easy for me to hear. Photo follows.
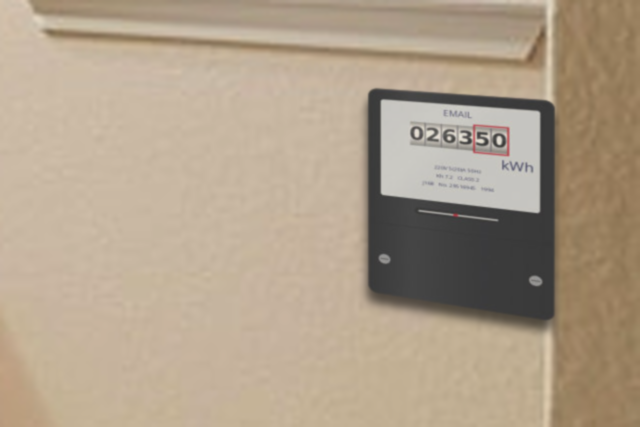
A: 263.50 kWh
